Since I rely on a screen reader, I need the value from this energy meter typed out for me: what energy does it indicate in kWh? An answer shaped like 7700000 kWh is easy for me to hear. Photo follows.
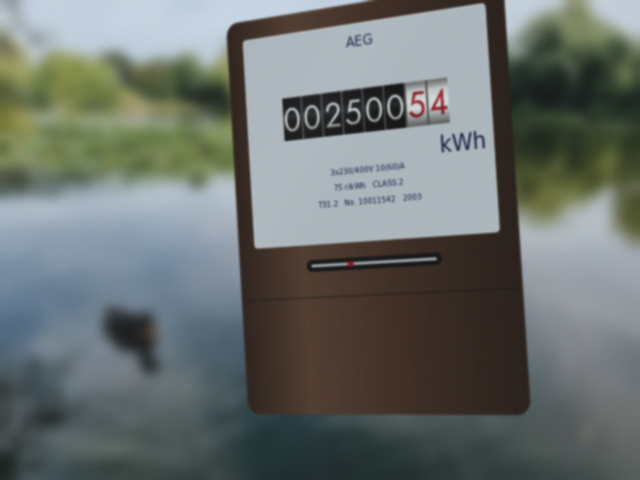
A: 2500.54 kWh
